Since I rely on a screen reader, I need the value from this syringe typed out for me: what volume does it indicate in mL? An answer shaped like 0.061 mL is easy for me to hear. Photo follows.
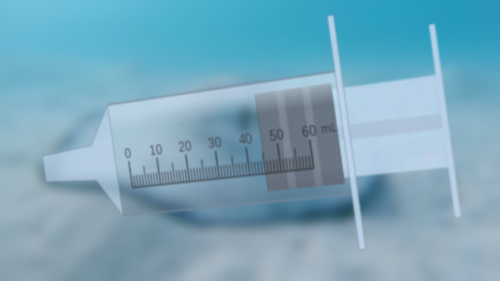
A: 45 mL
